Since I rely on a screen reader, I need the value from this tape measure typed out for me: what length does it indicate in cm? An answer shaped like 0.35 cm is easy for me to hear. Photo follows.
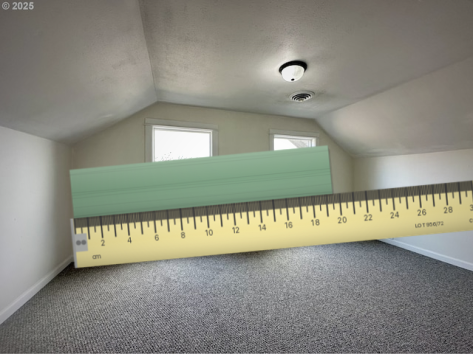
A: 19.5 cm
